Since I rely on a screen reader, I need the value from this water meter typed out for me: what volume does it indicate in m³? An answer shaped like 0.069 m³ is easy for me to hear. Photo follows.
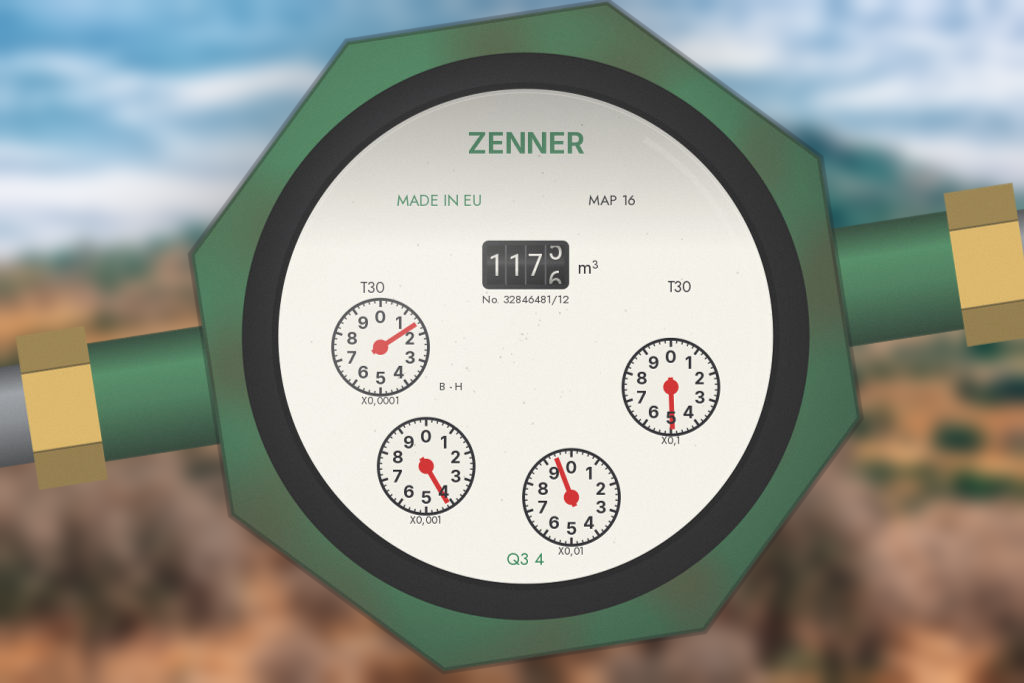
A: 1175.4941 m³
